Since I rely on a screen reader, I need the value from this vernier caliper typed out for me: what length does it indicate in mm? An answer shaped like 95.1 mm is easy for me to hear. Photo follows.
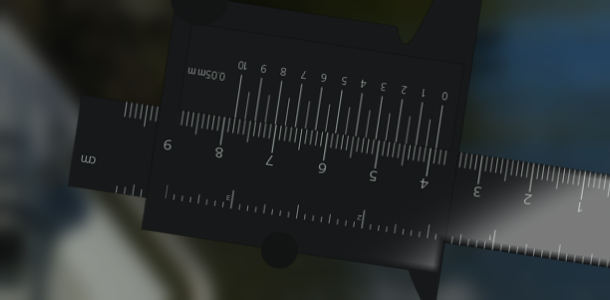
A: 39.0 mm
